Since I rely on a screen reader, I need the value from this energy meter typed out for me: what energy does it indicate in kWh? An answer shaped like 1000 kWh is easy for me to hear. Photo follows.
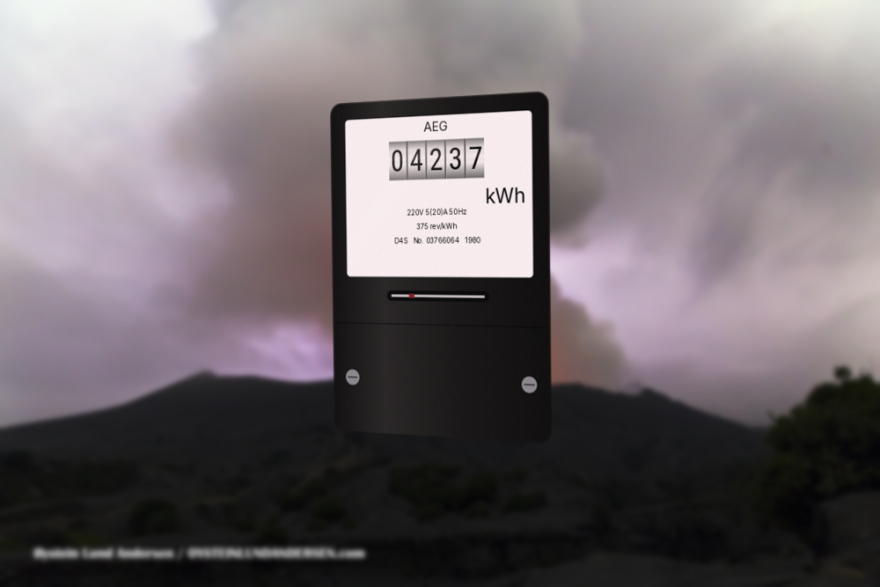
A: 4237 kWh
